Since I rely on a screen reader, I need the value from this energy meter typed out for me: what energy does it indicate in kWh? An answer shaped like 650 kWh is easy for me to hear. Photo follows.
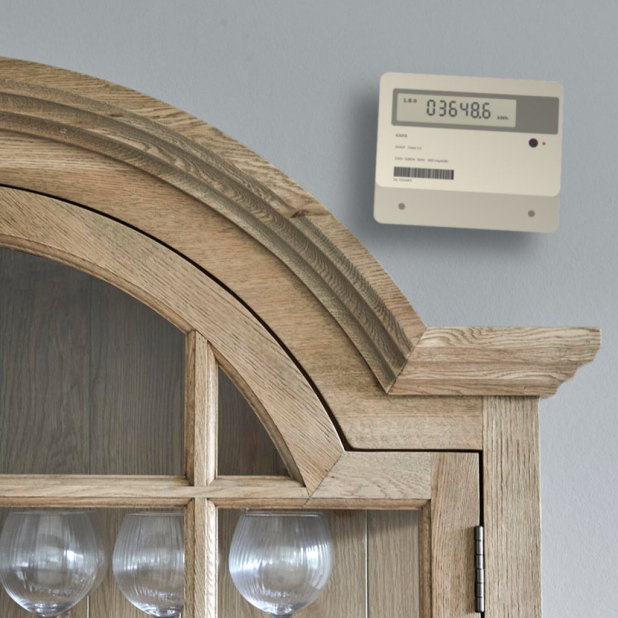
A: 3648.6 kWh
